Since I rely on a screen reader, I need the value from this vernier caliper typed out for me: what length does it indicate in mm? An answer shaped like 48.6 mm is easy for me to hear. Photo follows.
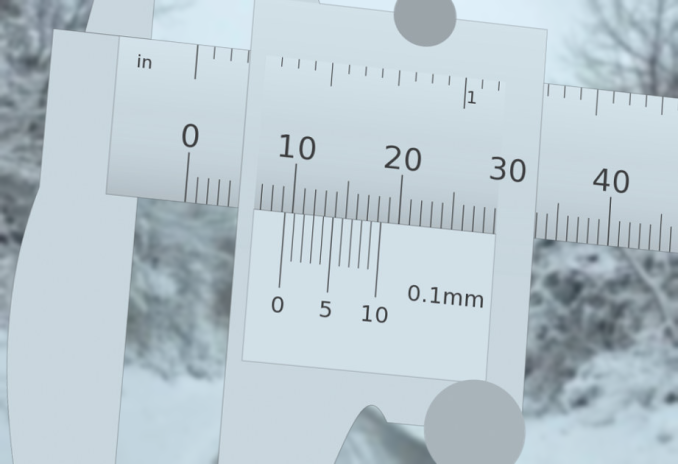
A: 9.3 mm
